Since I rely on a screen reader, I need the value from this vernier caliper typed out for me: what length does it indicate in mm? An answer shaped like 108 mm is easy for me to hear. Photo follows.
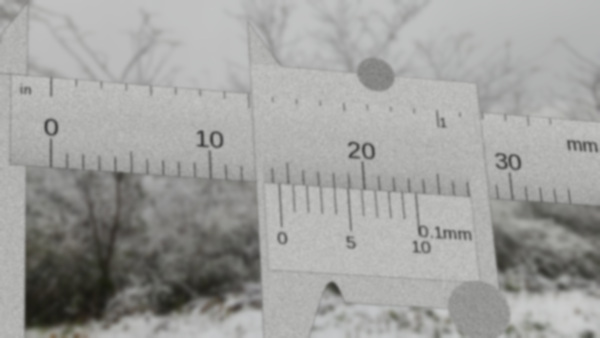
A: 14.4 mm
